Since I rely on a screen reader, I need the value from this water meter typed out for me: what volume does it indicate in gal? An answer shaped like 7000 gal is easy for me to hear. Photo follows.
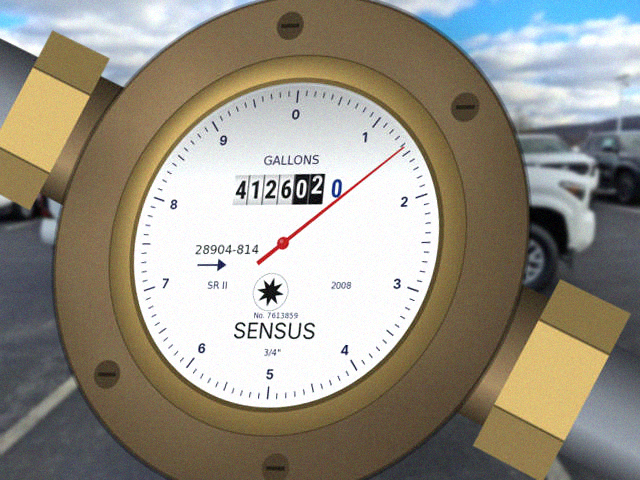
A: 4126021.4 gal
